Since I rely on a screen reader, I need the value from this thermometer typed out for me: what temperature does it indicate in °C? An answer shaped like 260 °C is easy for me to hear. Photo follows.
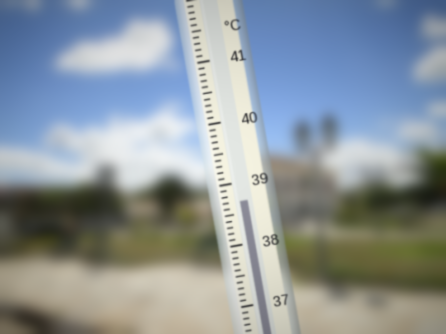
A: 38.7 °C
